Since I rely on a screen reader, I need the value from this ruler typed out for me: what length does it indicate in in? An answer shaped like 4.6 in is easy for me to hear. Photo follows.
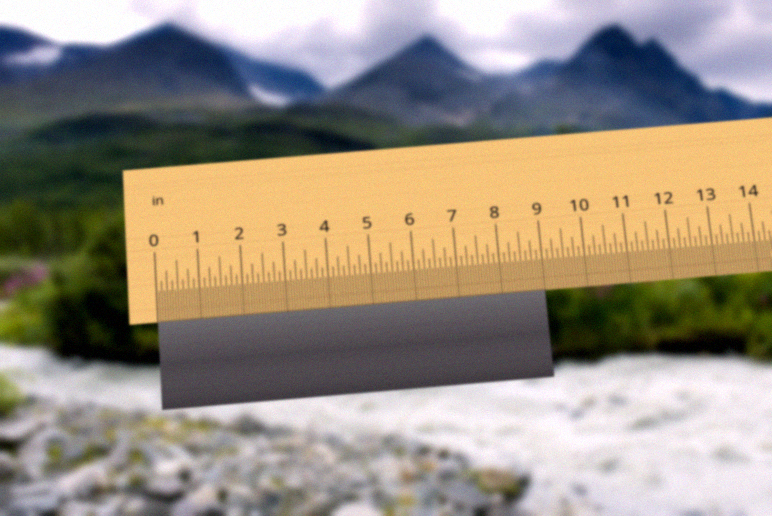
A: 9 in
